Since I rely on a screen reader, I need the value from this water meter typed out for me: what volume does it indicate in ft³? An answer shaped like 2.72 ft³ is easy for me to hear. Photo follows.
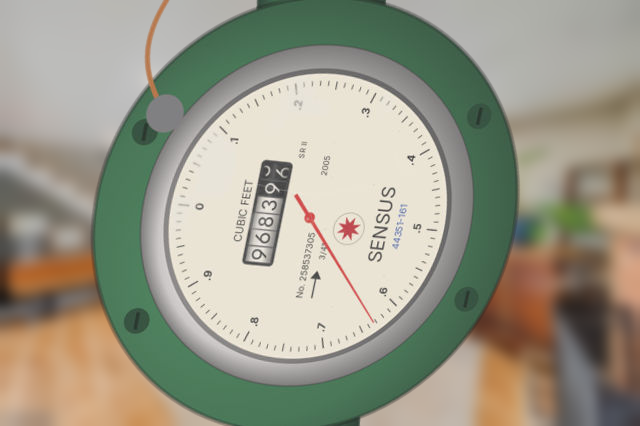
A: 968395.63 ft³
